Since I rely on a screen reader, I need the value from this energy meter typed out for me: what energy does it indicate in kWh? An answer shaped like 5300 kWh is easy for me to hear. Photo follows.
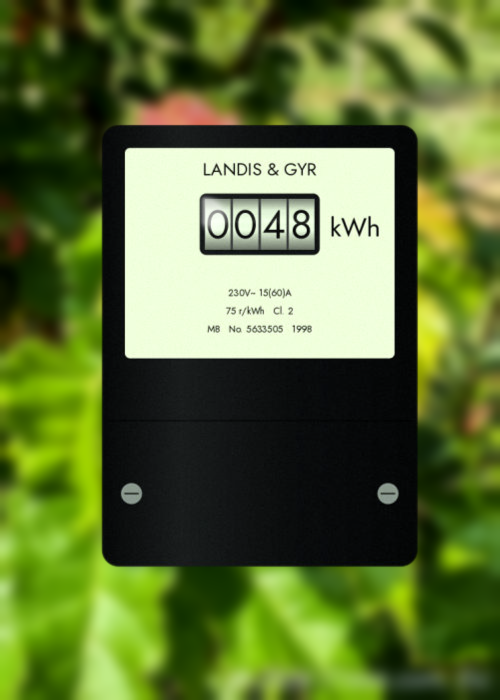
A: 48 kWh
